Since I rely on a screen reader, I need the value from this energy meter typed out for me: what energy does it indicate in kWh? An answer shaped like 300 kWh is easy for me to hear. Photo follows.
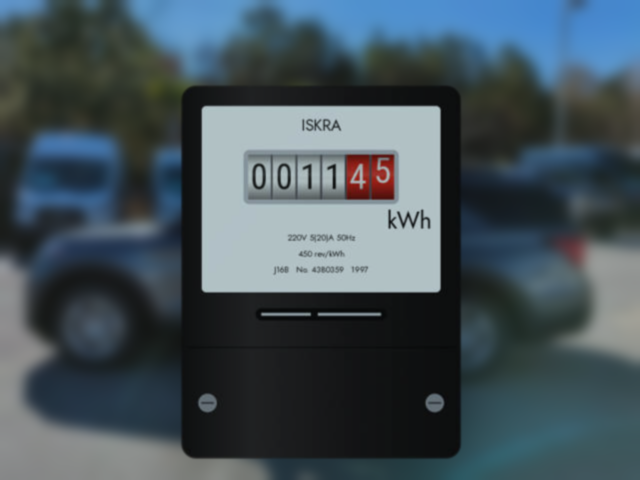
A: 11.45 kWh
